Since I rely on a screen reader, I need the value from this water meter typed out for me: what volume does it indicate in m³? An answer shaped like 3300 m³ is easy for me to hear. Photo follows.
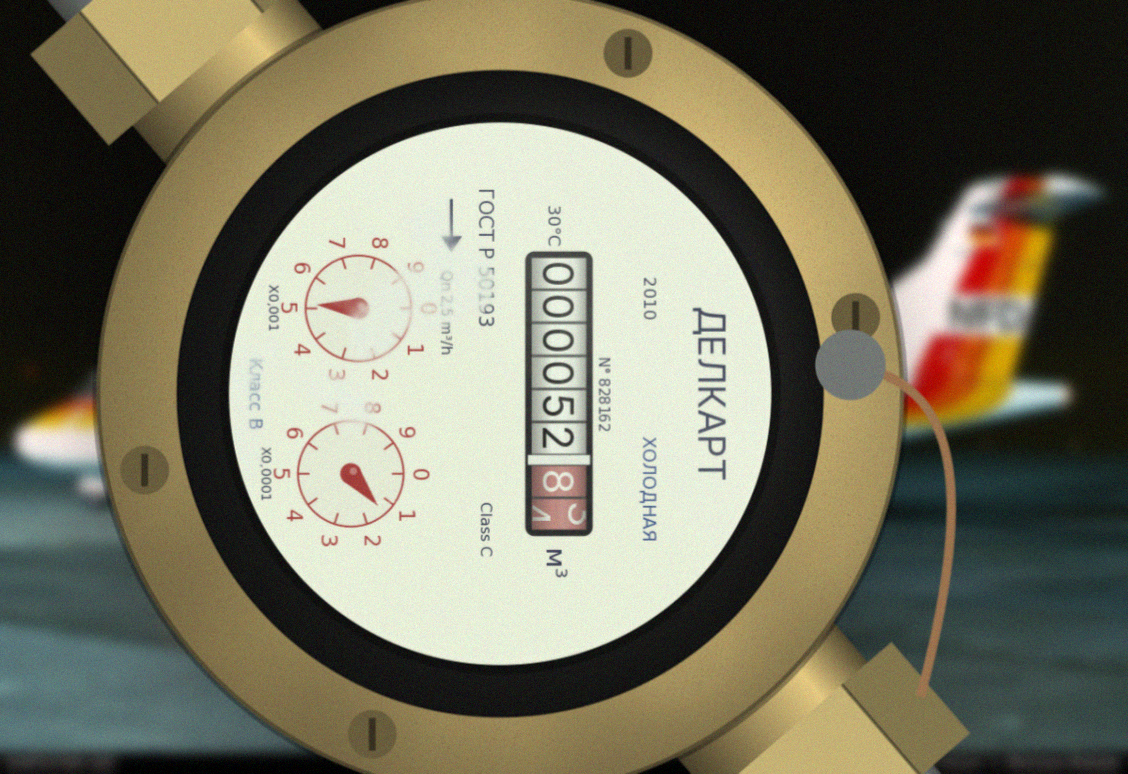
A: 52.8351 m³
